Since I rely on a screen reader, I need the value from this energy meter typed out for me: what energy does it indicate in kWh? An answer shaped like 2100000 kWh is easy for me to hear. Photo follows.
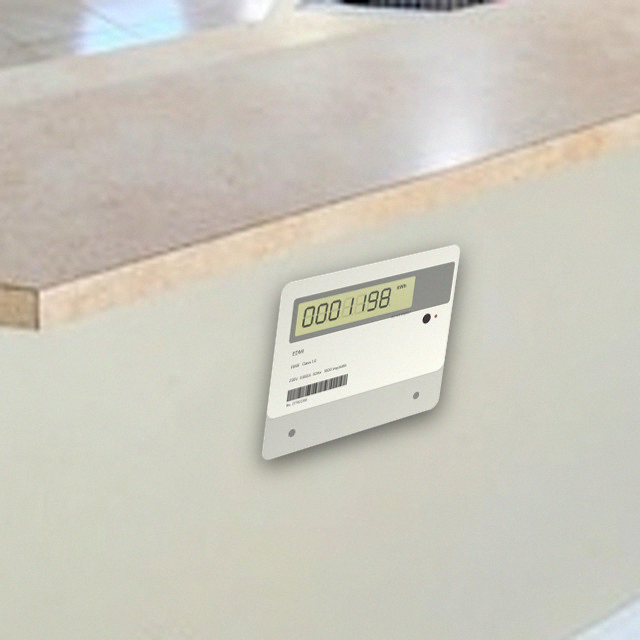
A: 1198 kWh
